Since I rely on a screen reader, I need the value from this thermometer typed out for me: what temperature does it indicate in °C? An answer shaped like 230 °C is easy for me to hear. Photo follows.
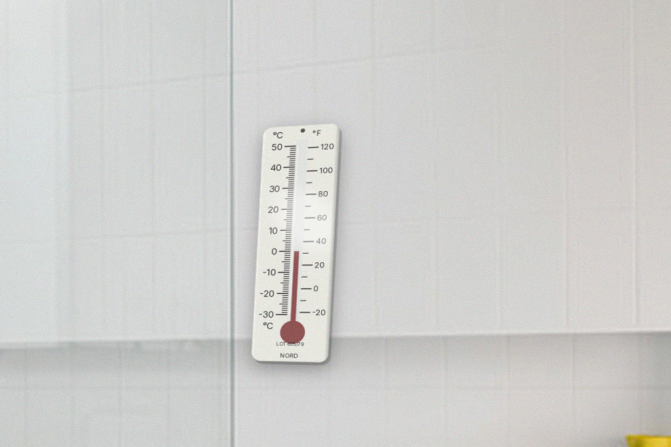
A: 0 °C
